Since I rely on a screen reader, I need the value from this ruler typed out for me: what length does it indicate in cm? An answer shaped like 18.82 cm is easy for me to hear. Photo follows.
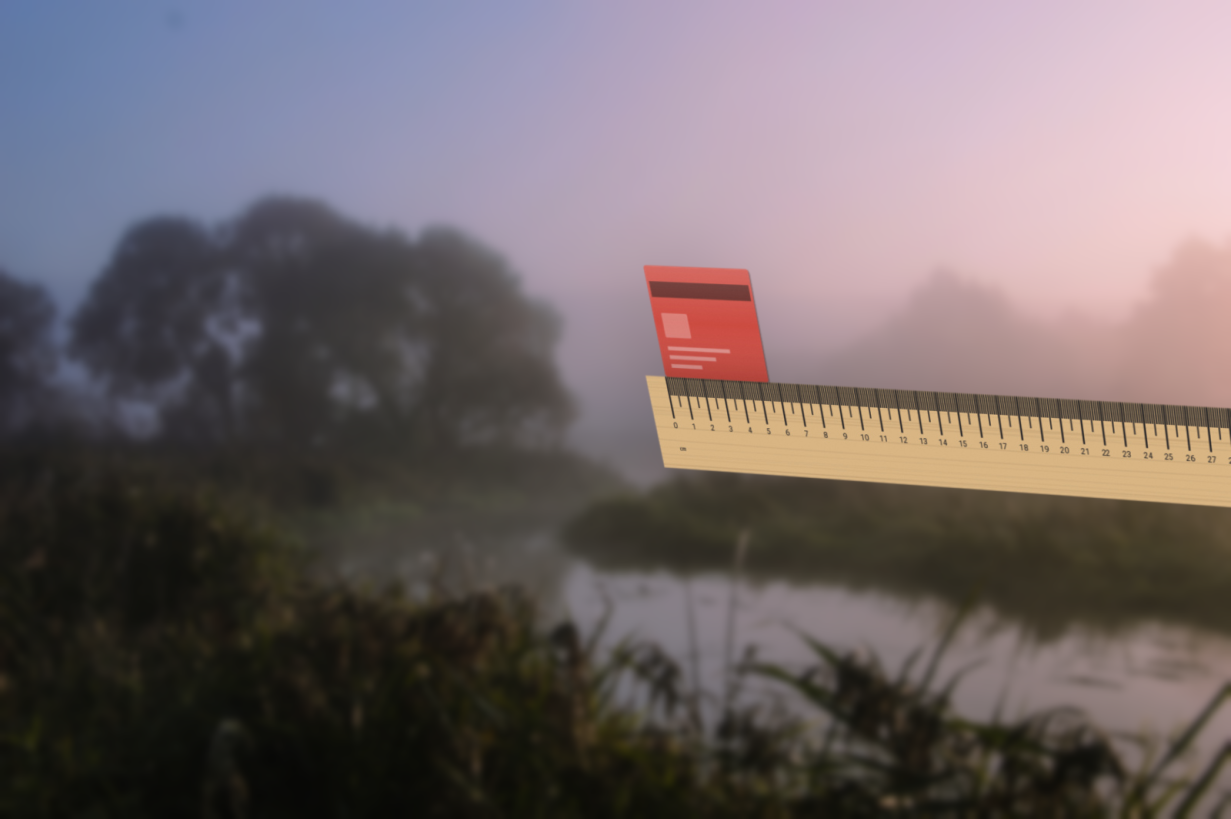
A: 5.5 cm
